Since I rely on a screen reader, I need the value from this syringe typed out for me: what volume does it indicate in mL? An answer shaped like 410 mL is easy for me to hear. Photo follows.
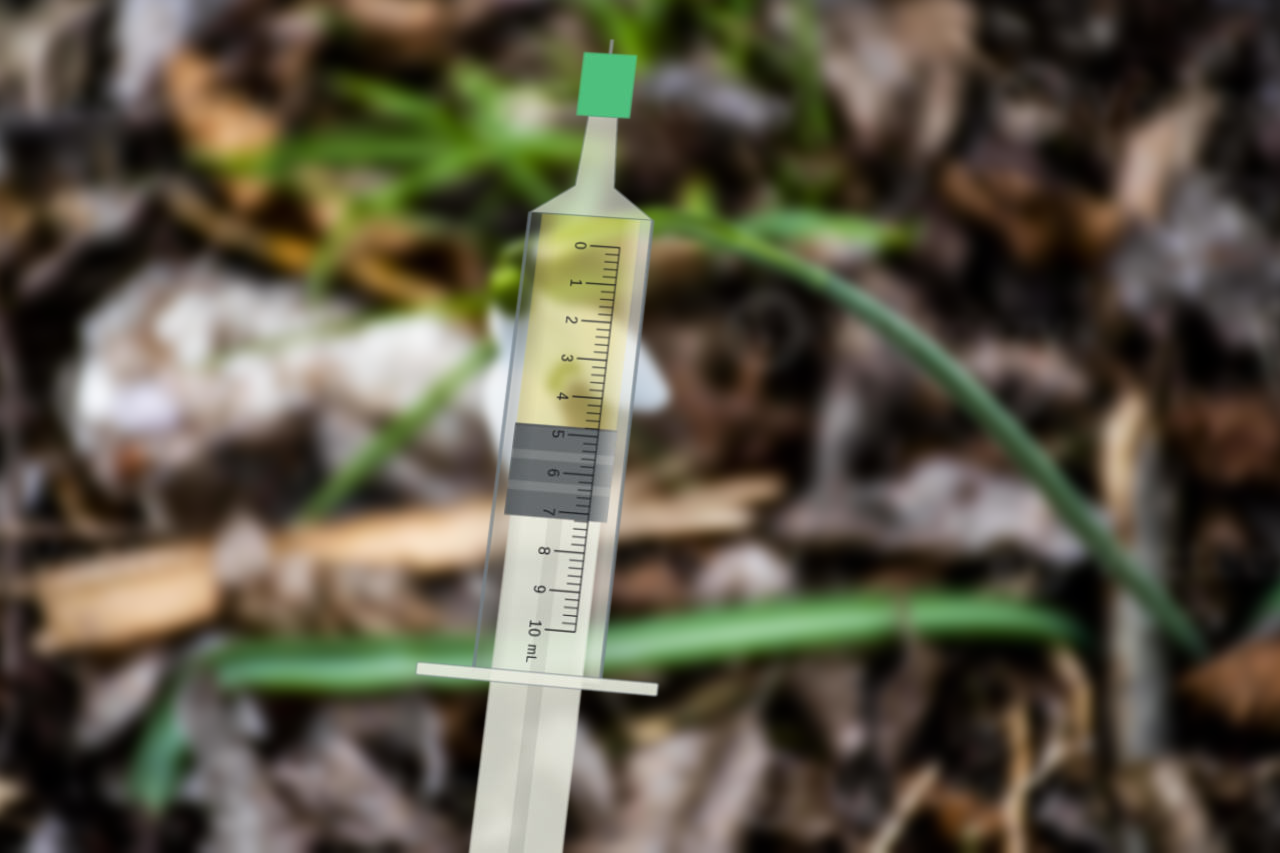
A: 4.8 mL
